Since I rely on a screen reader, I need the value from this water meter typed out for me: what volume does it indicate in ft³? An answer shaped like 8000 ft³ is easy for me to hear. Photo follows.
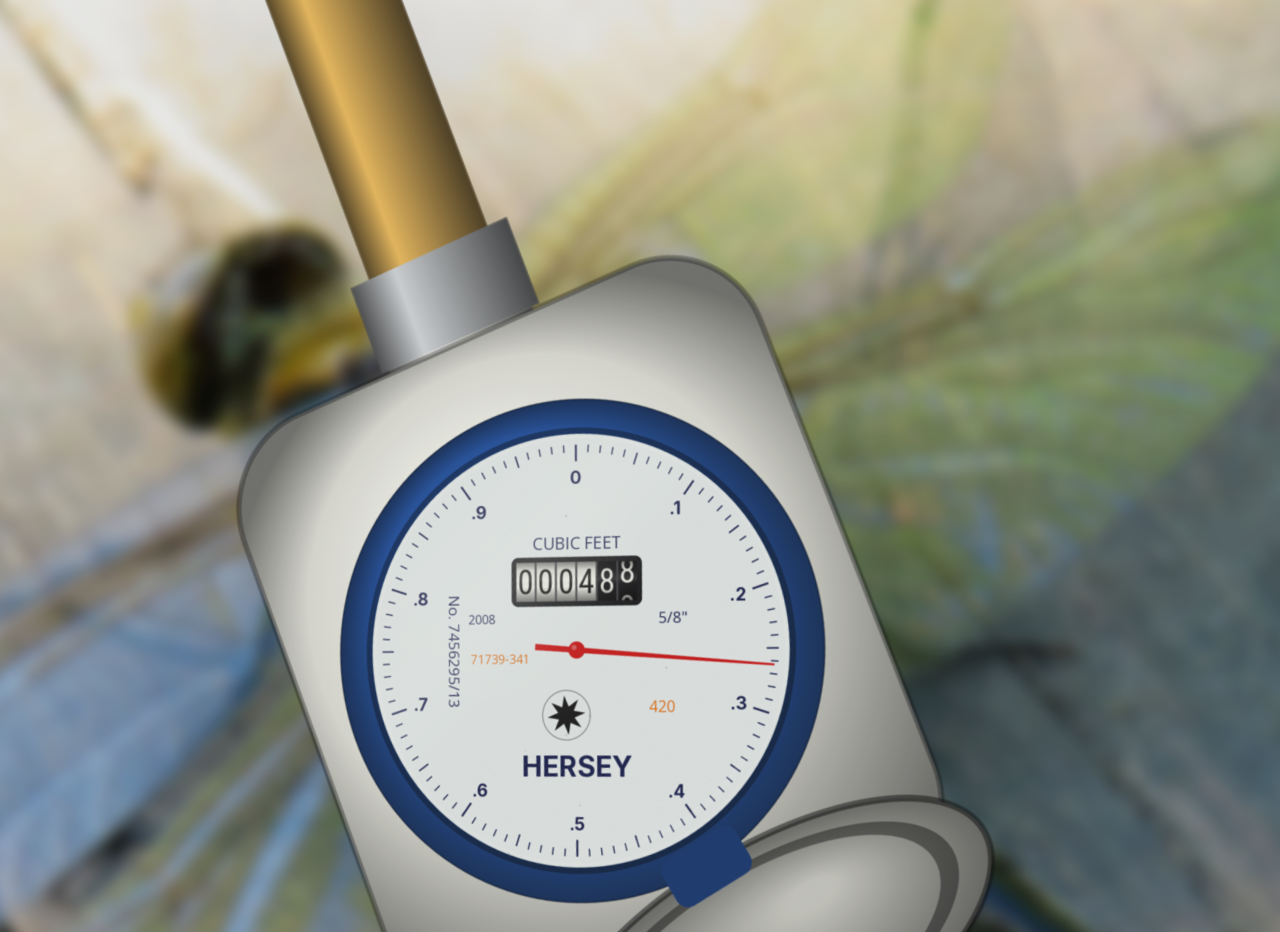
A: 488.26 ft³
